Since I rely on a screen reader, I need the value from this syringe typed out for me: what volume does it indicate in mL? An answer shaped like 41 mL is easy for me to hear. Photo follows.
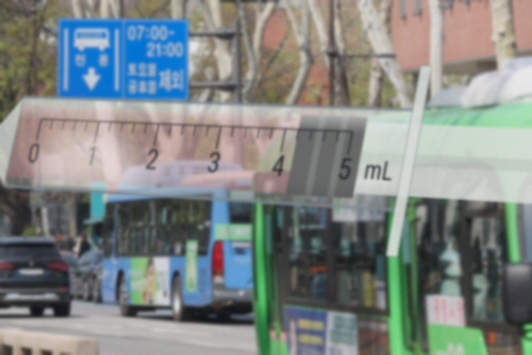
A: 4.2 mL
